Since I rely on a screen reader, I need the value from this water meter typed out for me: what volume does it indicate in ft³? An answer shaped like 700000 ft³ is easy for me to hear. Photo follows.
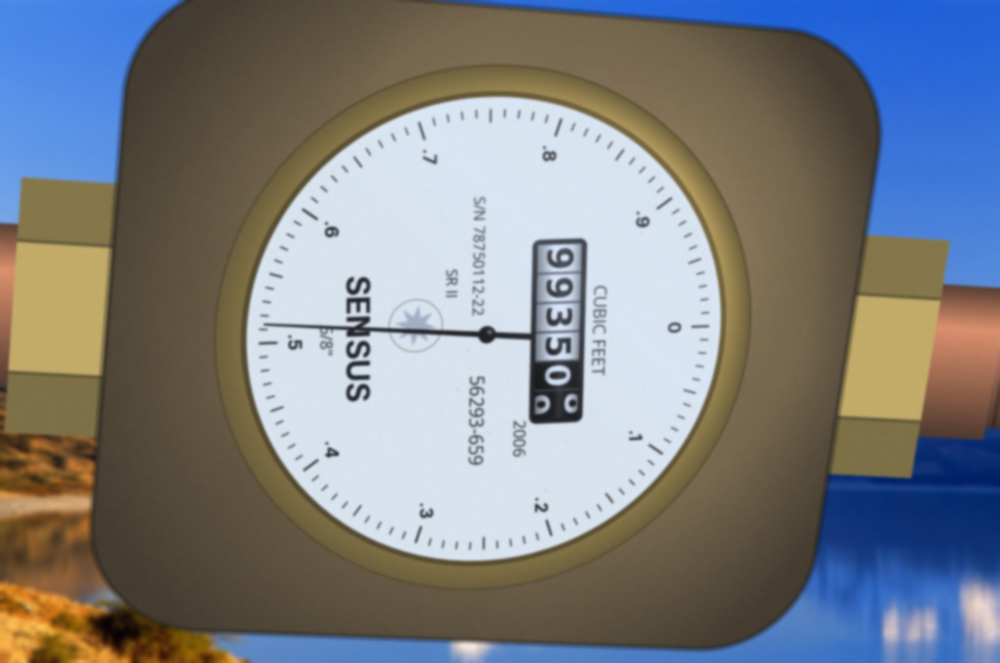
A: 993508.51 ft³
